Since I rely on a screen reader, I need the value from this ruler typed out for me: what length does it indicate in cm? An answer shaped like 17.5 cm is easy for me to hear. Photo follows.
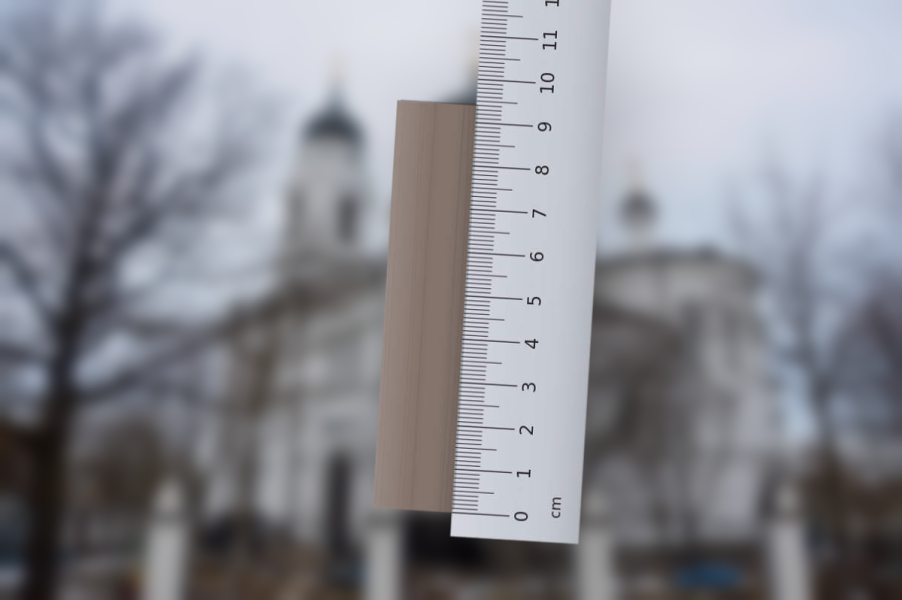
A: 9.4 cm
